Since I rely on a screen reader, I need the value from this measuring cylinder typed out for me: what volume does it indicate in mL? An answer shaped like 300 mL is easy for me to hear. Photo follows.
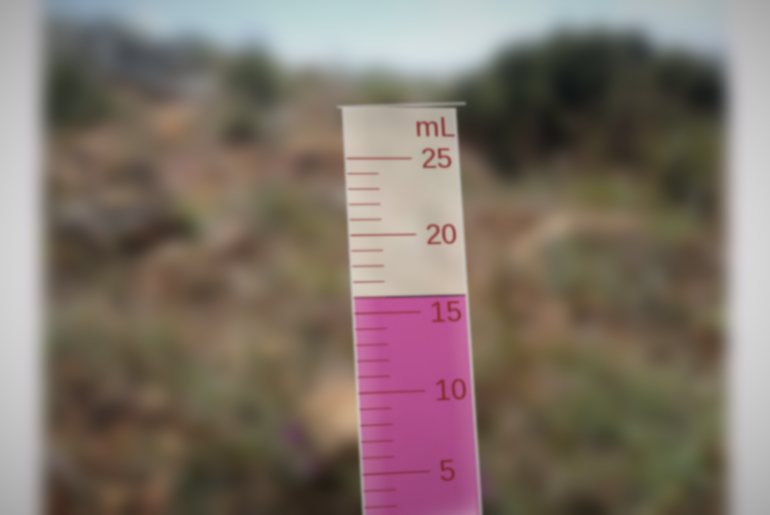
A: 16 mL
